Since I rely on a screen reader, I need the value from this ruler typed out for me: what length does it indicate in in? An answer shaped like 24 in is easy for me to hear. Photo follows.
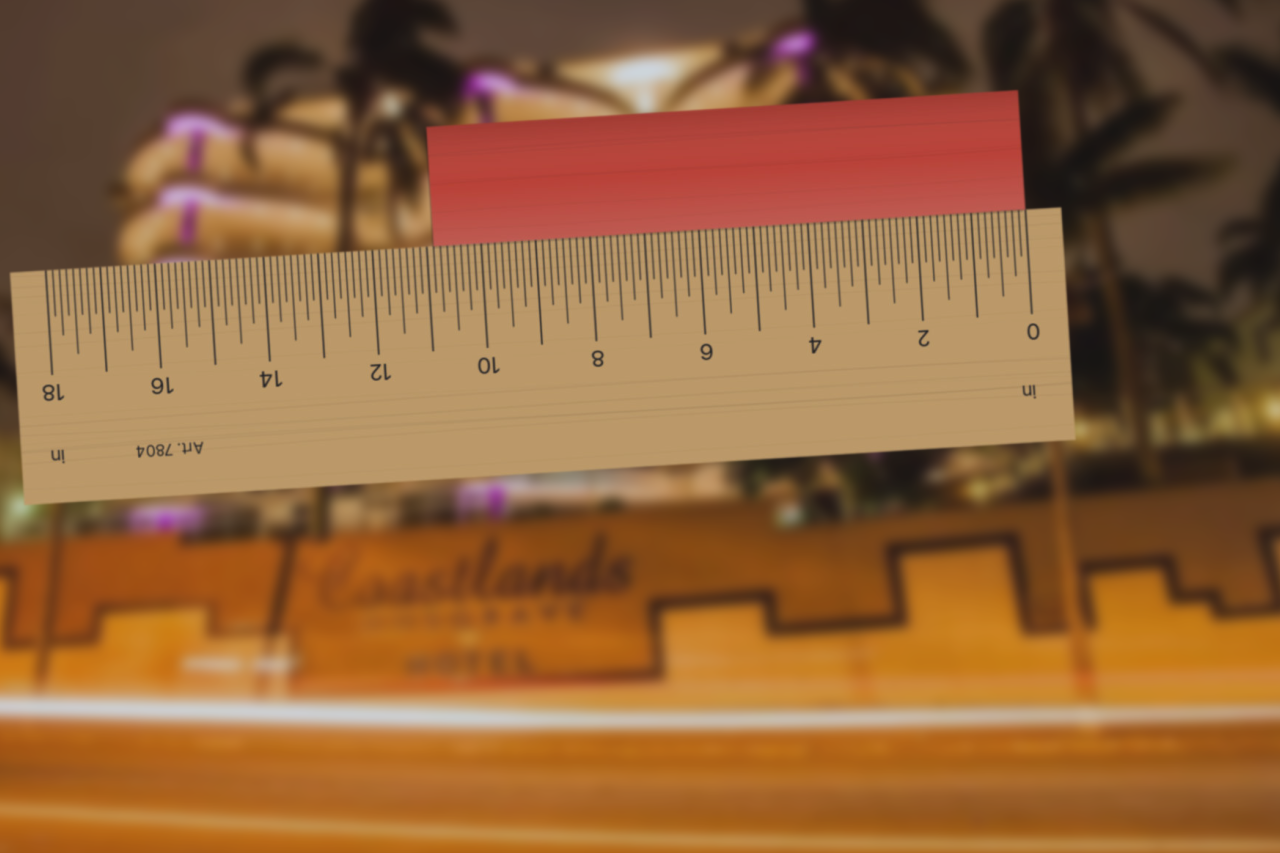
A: 10.875 in
